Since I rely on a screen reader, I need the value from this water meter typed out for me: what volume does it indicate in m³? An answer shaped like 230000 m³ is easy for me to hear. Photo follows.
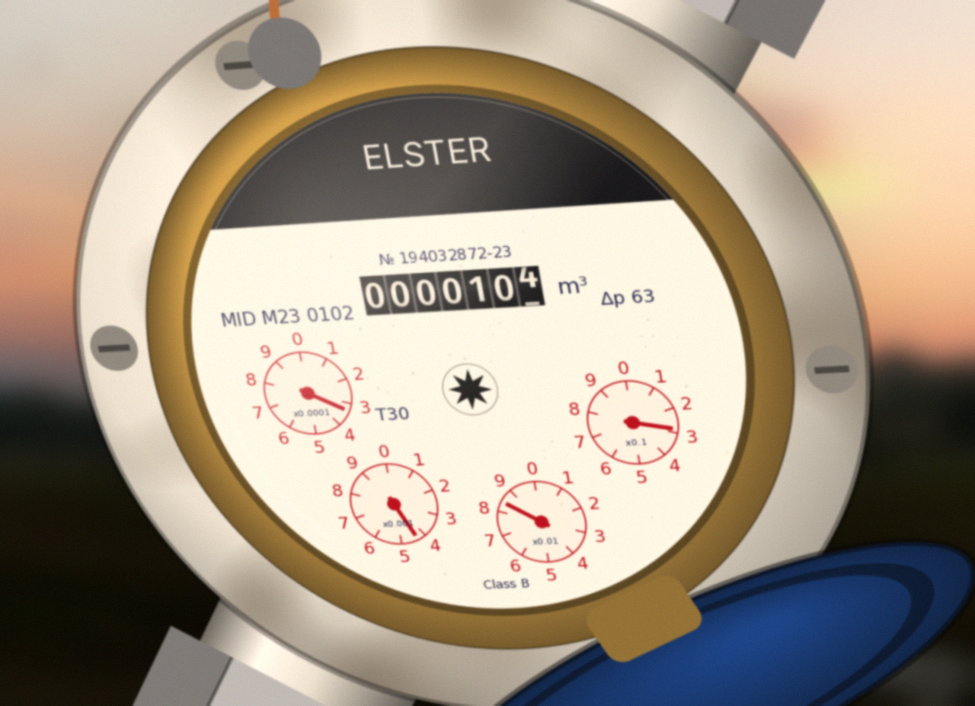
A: 104.2843 m³
